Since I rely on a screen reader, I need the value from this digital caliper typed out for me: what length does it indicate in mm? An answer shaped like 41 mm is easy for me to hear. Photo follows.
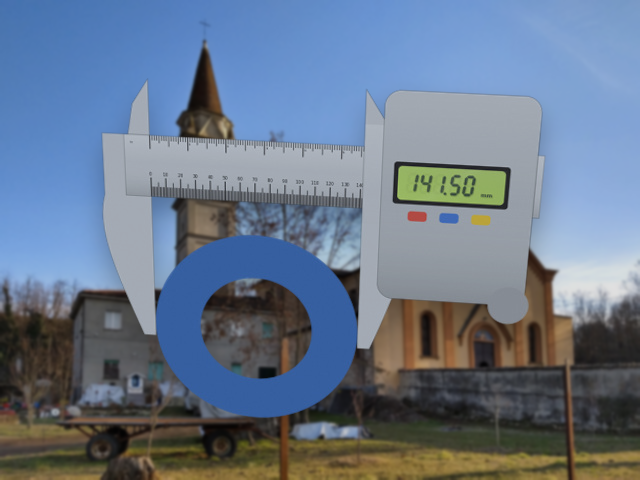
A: 141.50 mm
